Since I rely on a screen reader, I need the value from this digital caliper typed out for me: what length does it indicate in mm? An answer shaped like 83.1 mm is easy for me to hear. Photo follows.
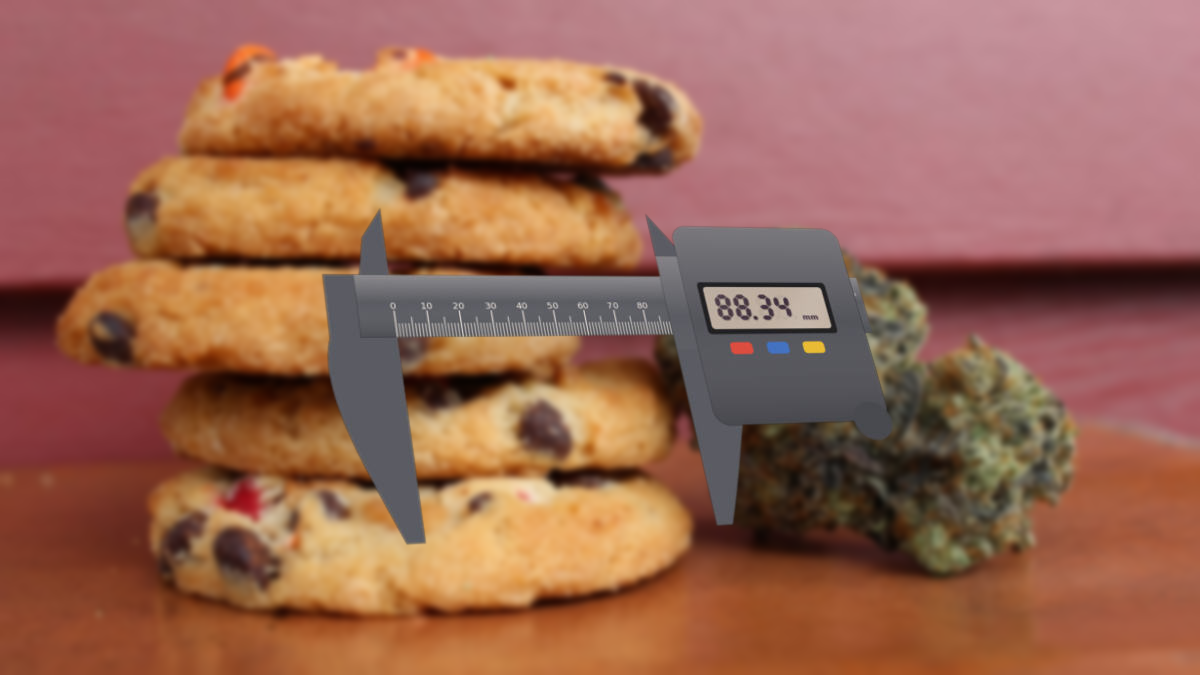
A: 88.34 mm
